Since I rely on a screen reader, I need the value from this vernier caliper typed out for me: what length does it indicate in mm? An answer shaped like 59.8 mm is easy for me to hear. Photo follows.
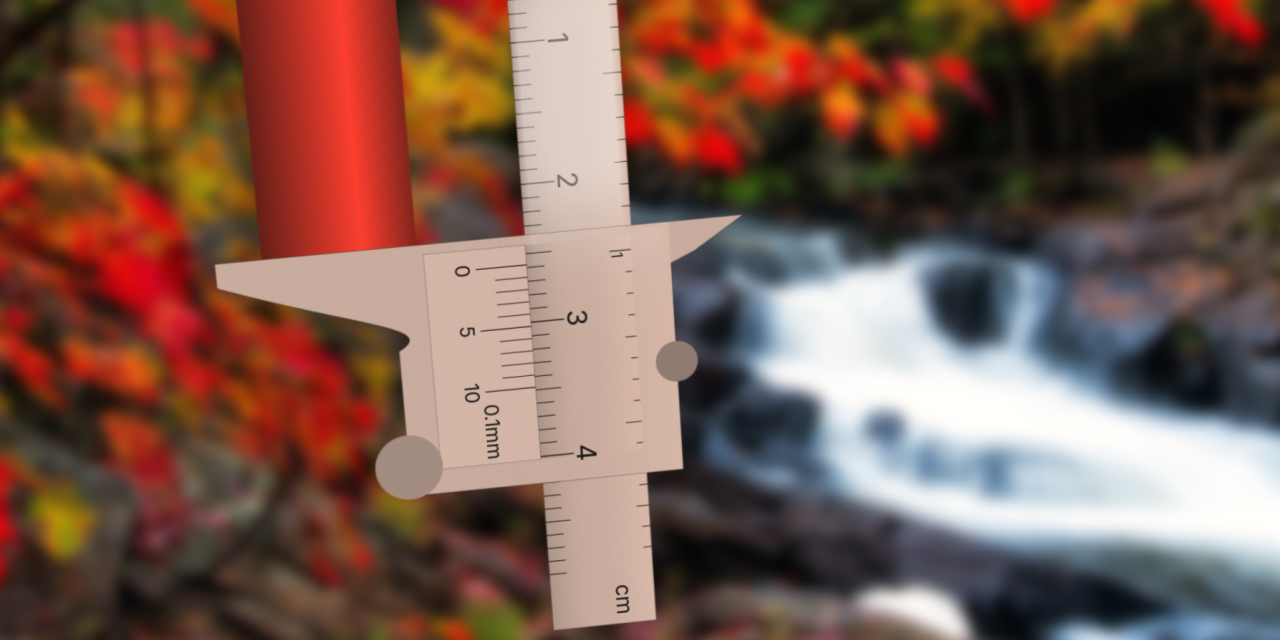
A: 25.8 mm
